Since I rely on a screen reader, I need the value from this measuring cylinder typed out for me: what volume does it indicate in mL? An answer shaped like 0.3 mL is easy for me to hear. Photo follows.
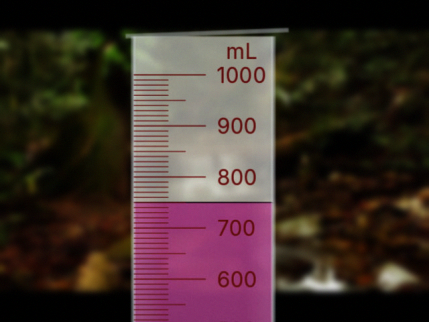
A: 750 mL
